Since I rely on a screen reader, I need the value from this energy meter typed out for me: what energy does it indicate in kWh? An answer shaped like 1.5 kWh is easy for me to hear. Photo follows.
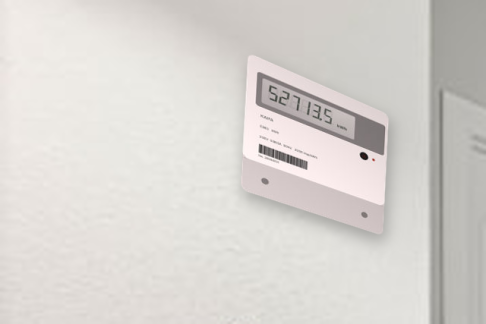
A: 52713.5 kWh
